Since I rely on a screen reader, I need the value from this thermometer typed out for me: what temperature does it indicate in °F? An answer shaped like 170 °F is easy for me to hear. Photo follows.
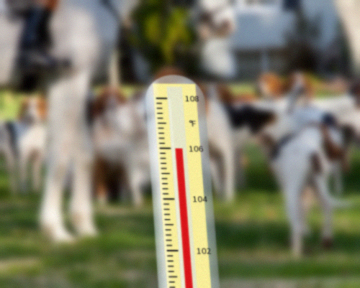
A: 106 °F
